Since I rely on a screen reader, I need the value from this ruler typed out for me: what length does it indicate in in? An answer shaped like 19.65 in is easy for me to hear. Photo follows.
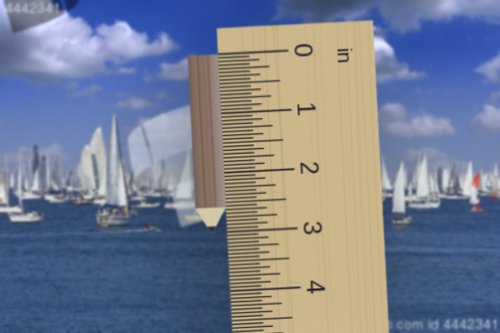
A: 3 in
